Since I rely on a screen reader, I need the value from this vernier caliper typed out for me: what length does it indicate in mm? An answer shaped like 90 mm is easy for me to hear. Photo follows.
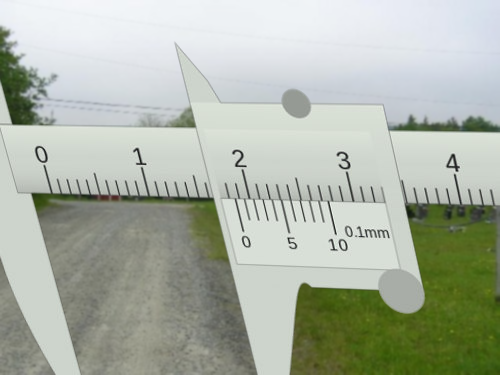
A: 18.6 mm
